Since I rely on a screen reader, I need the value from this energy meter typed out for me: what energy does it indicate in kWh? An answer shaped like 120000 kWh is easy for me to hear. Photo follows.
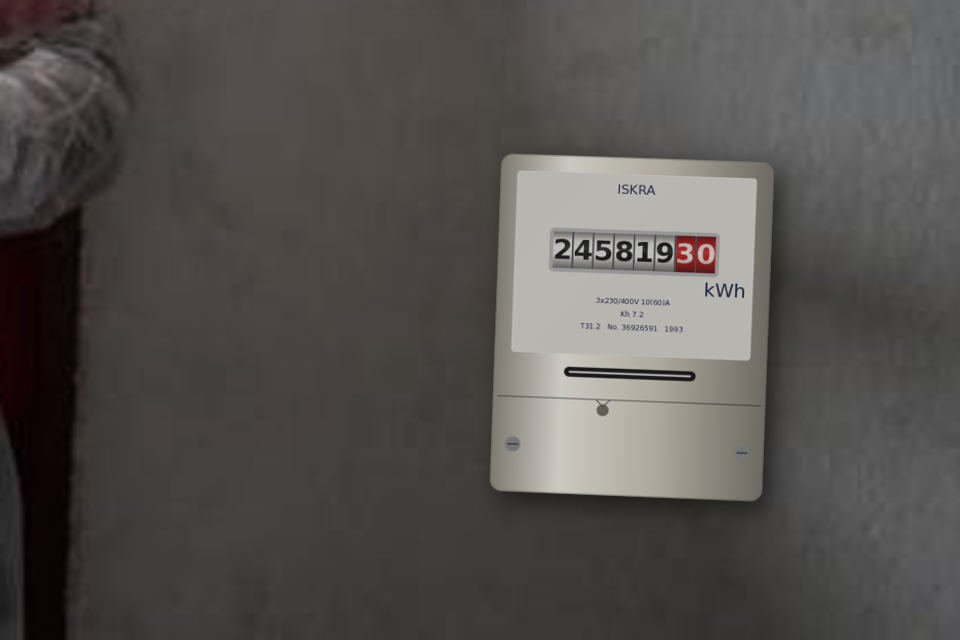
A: 245819.30 kWh
